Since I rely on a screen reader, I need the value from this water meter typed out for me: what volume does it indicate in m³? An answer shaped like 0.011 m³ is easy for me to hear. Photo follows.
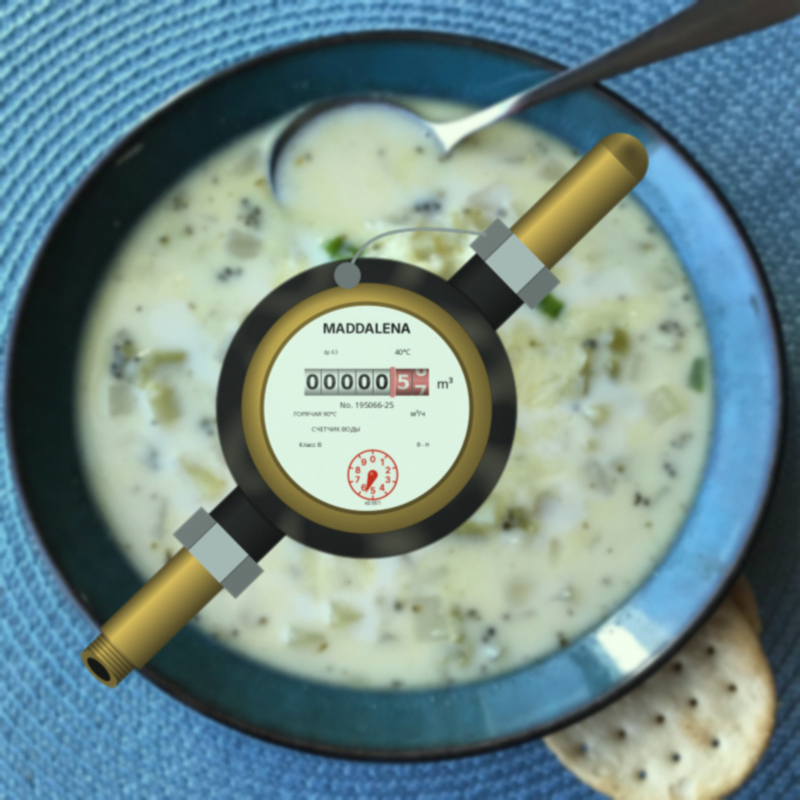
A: 0.565 m³
